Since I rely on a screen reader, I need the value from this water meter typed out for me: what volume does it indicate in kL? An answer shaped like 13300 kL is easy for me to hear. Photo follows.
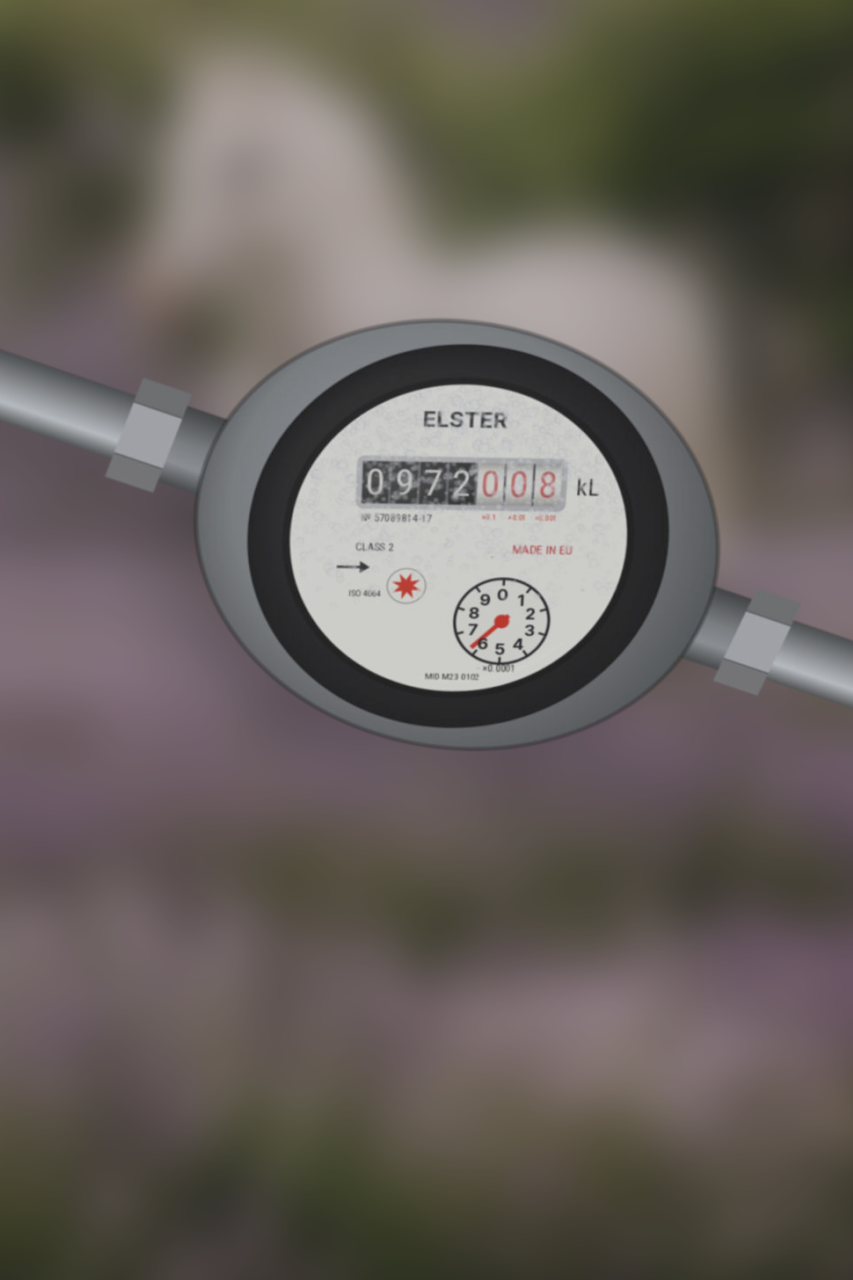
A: 972.0086 kL
